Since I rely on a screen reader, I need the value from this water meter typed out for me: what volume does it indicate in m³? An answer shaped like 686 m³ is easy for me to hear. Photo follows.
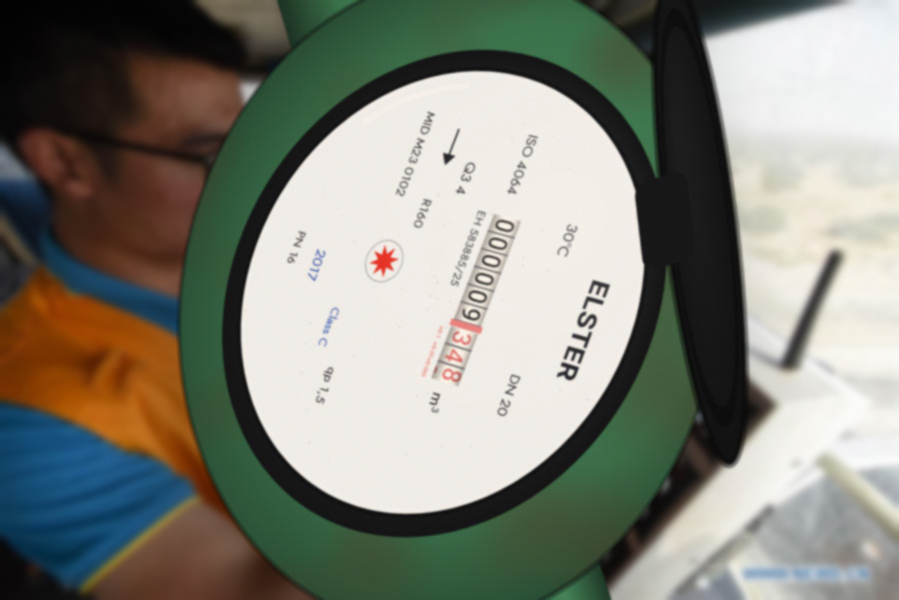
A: 9.348 m³
